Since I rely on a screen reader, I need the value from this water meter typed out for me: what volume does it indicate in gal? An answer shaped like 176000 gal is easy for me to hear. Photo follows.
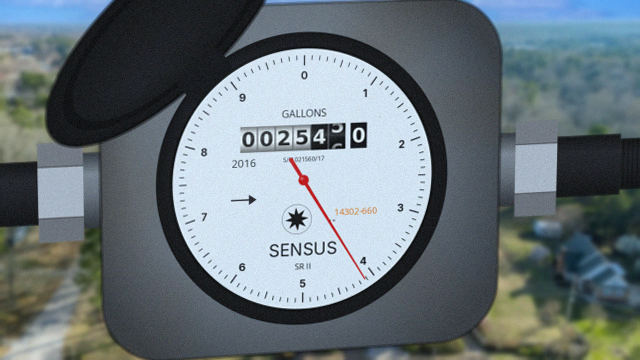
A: 25454.1 gal
